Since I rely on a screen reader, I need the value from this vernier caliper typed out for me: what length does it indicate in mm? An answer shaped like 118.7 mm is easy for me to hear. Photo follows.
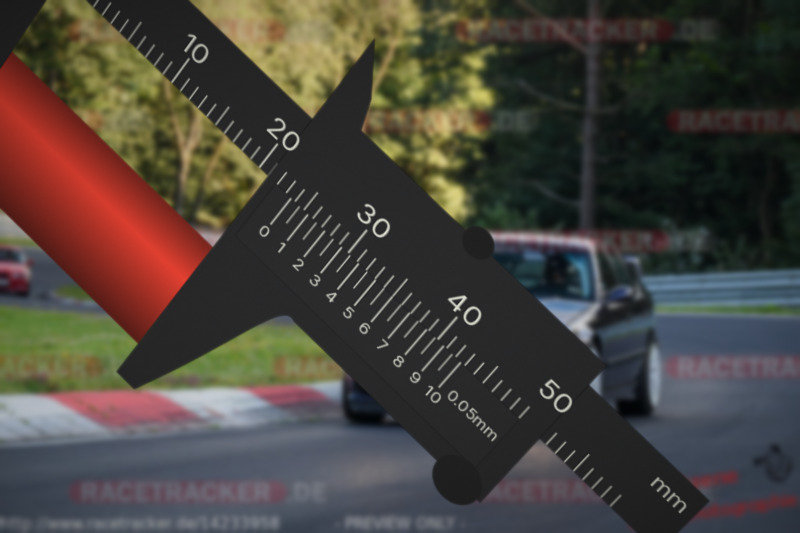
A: 23.6 mm
